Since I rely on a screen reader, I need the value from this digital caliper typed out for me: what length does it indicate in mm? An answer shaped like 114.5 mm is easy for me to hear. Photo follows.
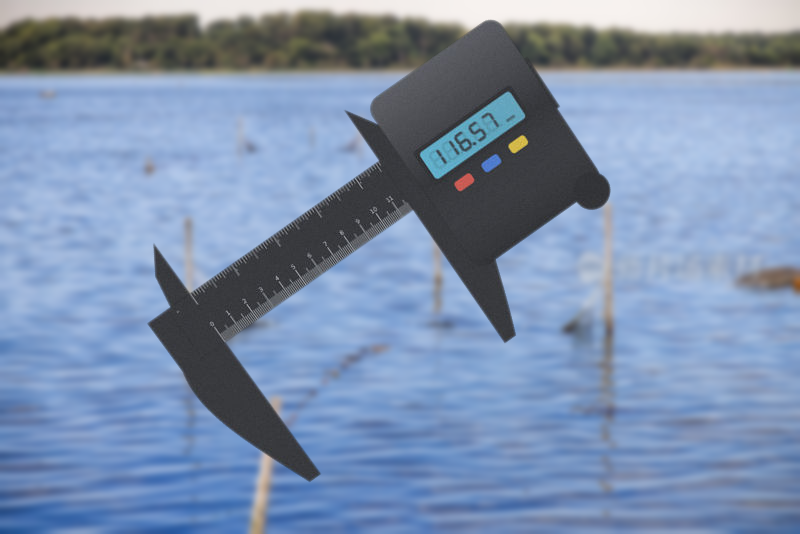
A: 116.57 mm
